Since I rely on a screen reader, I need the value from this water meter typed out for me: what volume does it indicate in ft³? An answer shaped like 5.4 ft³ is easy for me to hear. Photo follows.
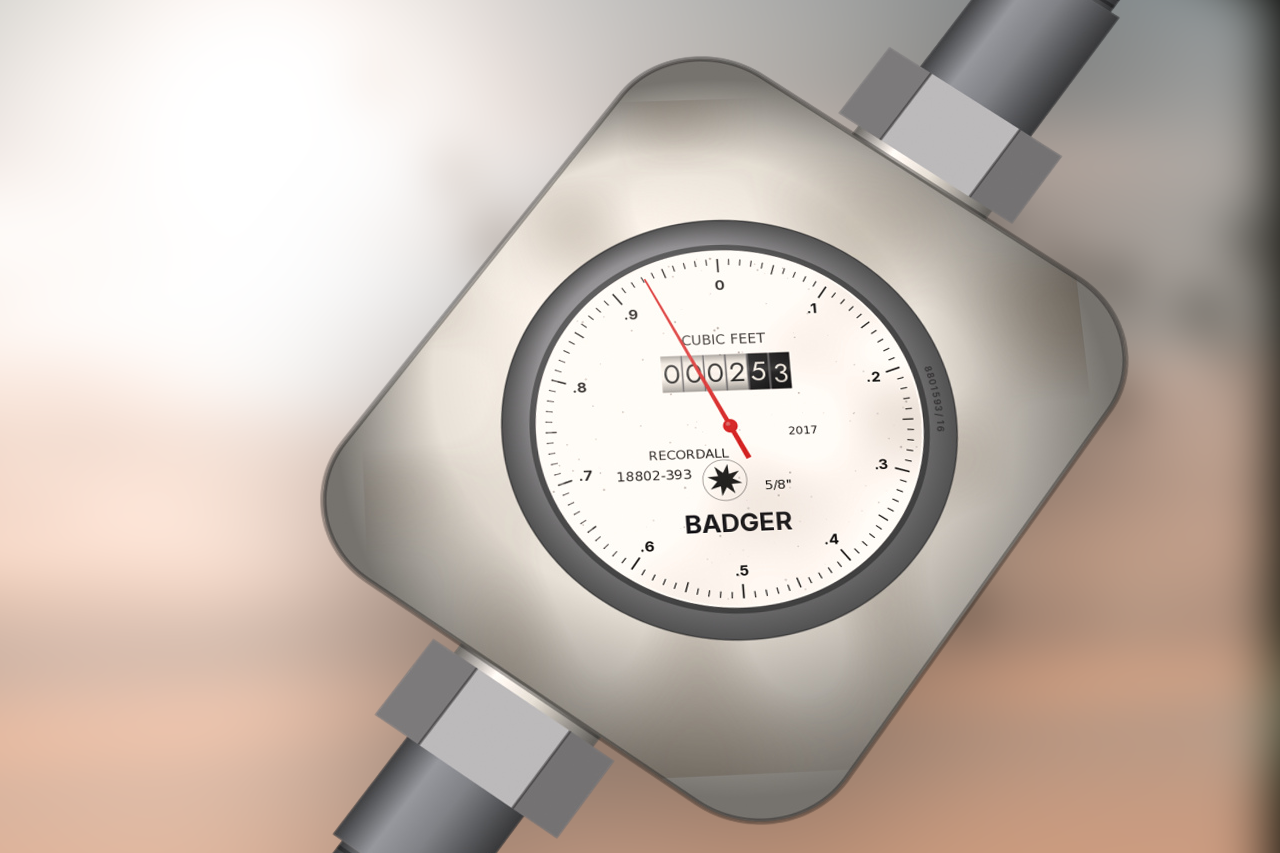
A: 252.93 ft³
